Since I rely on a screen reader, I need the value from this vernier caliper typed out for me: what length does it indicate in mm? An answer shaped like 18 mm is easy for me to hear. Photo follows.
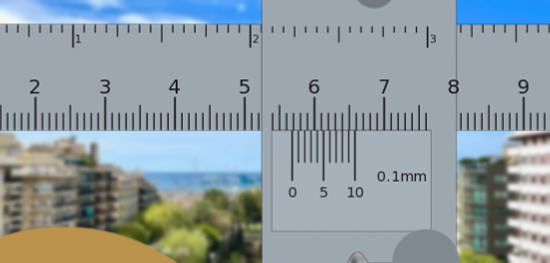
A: 56.8 mm
